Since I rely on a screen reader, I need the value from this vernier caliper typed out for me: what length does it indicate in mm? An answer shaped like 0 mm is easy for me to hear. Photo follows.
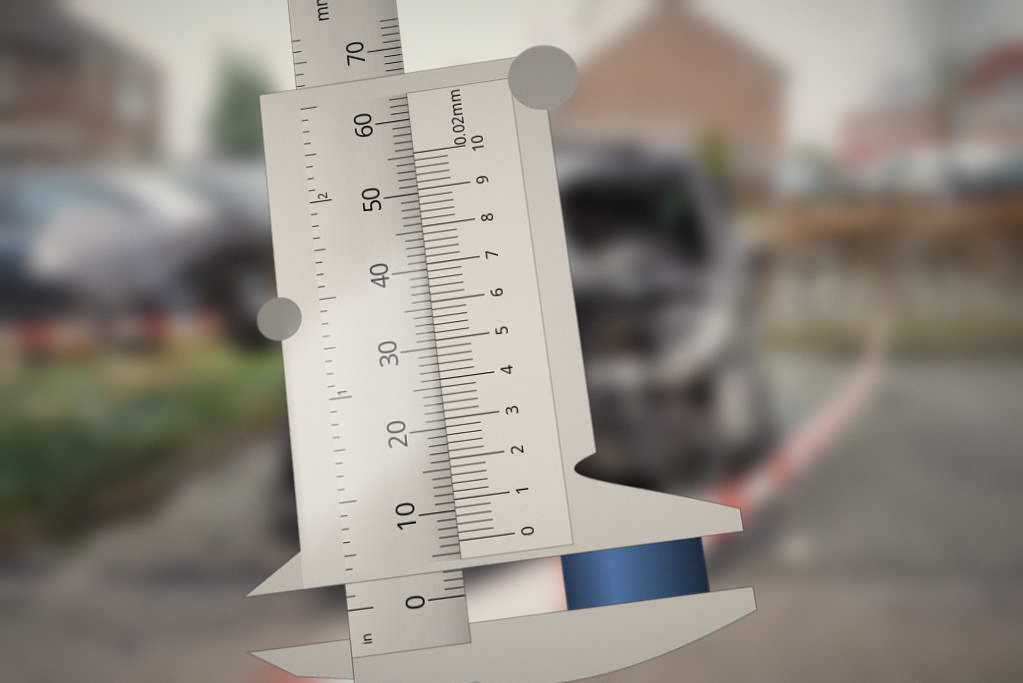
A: 6.4 mm
